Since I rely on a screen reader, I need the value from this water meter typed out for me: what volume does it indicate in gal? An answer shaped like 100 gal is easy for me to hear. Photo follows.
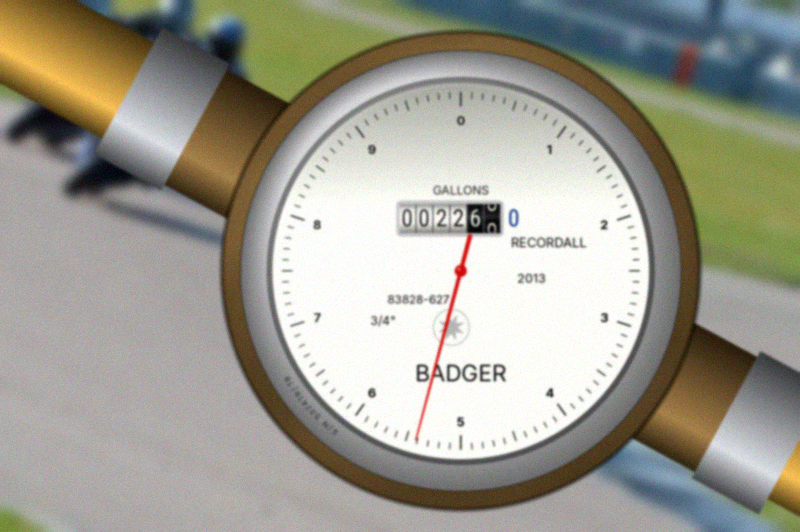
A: 22685.4 gal
